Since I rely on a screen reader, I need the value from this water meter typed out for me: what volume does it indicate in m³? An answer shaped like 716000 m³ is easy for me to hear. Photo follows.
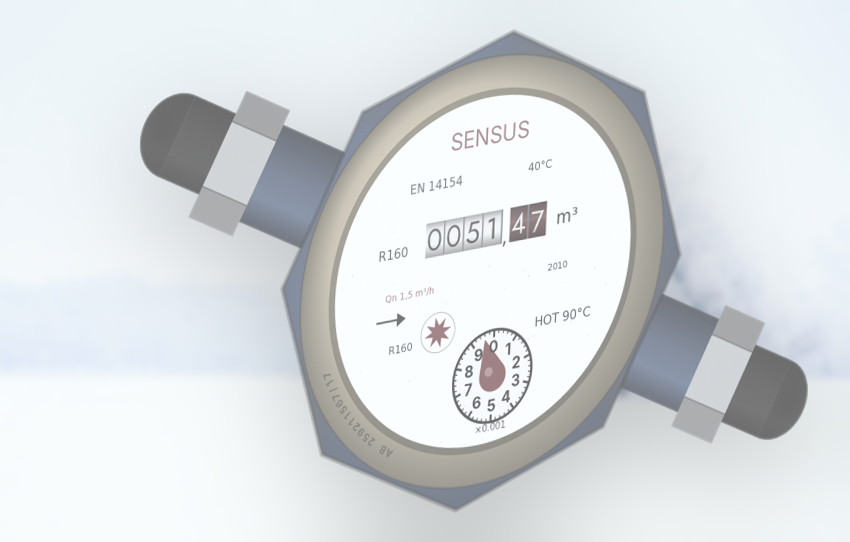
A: 51.469 m³
